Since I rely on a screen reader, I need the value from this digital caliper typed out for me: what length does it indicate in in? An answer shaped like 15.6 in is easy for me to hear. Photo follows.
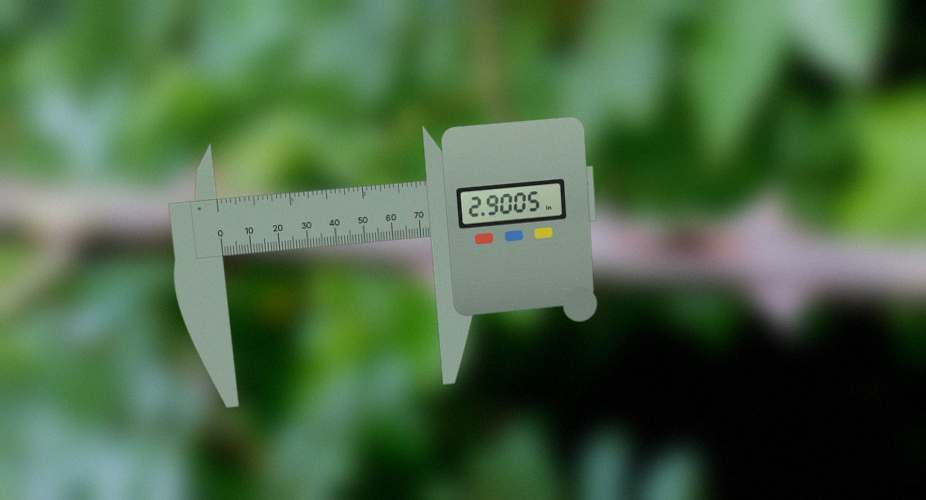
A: 2.9005 in
